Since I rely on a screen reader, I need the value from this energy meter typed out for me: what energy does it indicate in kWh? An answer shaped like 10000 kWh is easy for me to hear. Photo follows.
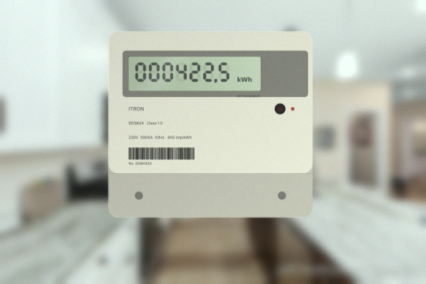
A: 422.5 kWh
